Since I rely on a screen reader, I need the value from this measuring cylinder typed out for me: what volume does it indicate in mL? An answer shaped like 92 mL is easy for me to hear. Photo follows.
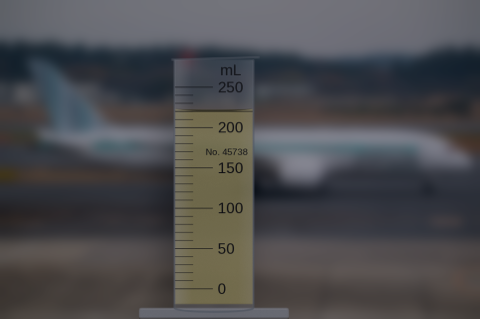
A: 220 mL
